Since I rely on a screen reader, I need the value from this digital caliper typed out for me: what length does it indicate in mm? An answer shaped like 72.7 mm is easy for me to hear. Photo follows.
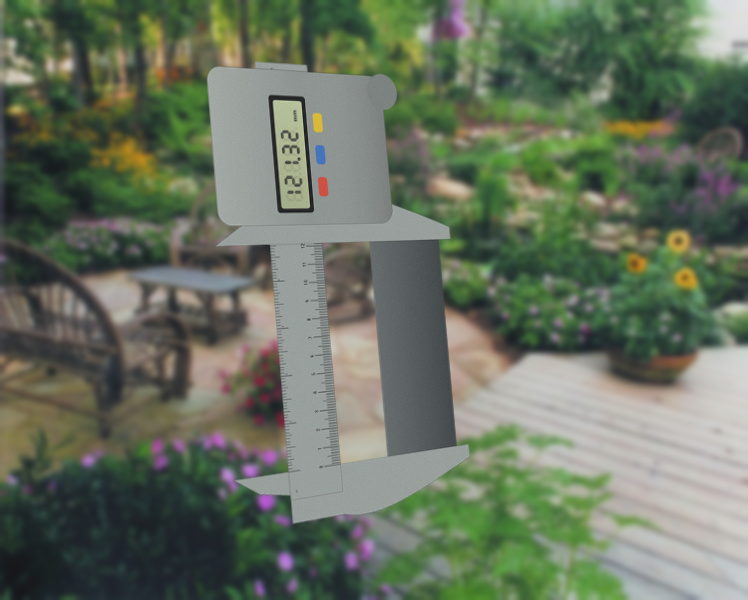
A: 121.32 mm
